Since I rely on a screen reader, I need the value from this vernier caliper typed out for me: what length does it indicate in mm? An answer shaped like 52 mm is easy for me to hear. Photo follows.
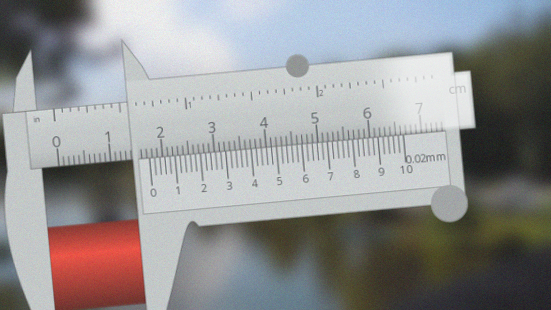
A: 17.5 mm
